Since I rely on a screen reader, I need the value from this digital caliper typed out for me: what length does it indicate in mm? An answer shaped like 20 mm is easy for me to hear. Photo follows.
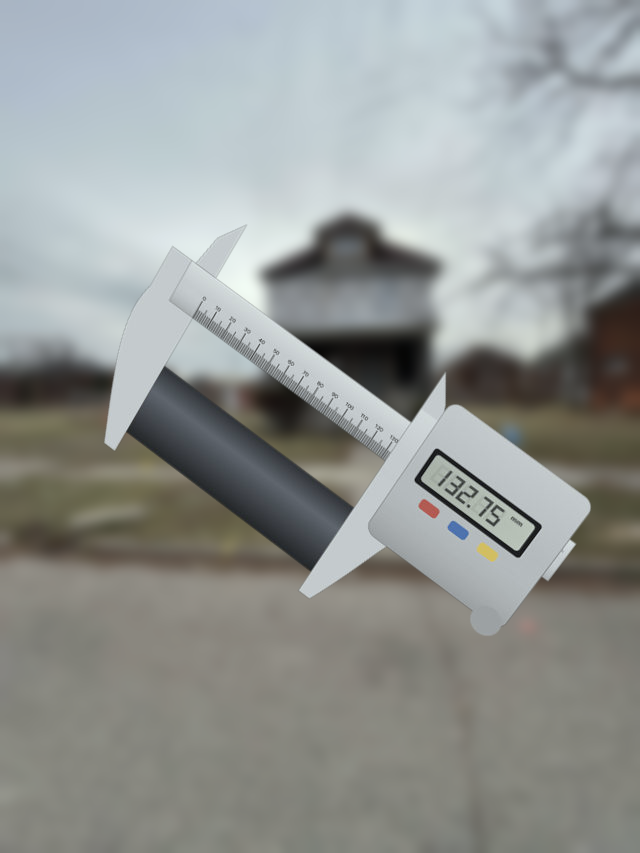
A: 132.75 mm
